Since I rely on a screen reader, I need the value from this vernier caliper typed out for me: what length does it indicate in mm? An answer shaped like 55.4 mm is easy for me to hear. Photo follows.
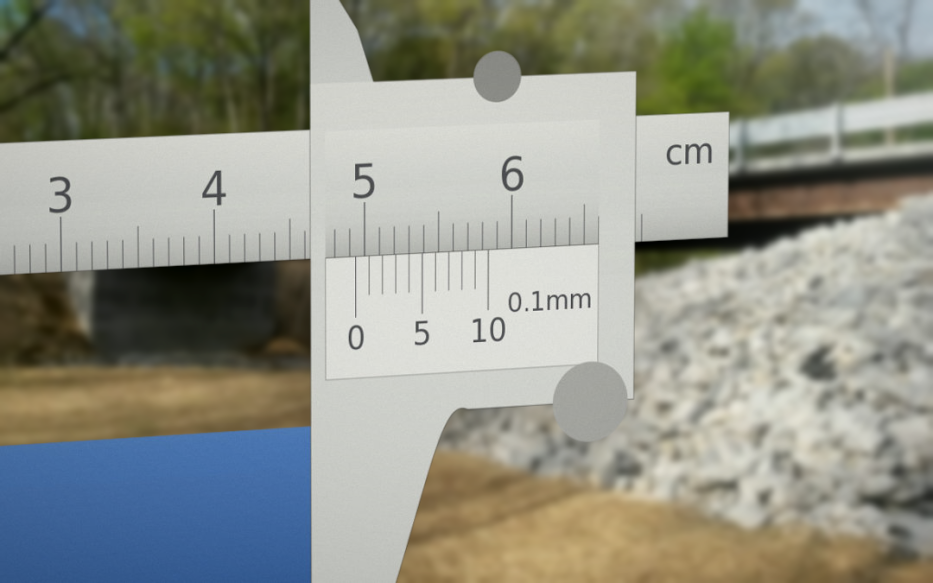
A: 49.4 mm
